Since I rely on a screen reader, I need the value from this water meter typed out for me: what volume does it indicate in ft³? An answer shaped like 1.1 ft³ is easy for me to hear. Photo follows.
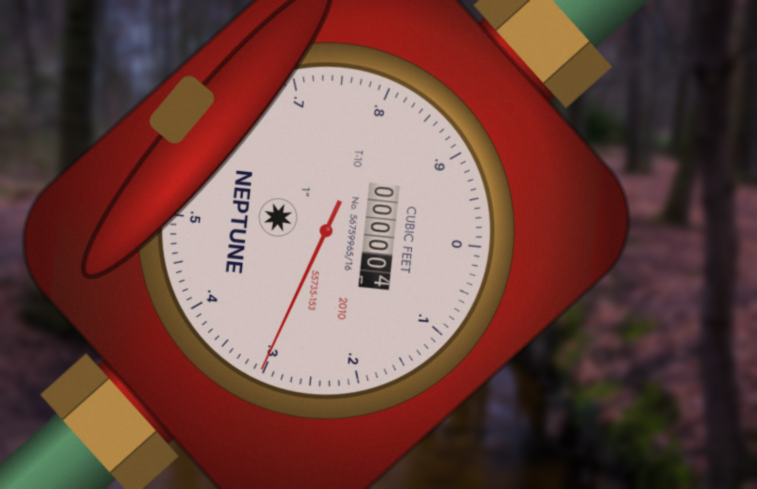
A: 4.30 ft³
